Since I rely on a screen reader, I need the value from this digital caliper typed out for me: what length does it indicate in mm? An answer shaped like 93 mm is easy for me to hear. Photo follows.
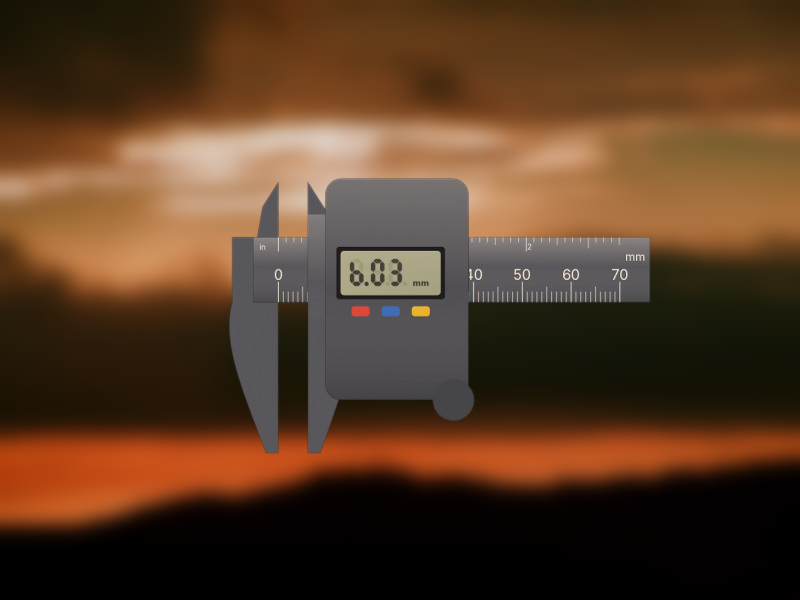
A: 6.03 mm
